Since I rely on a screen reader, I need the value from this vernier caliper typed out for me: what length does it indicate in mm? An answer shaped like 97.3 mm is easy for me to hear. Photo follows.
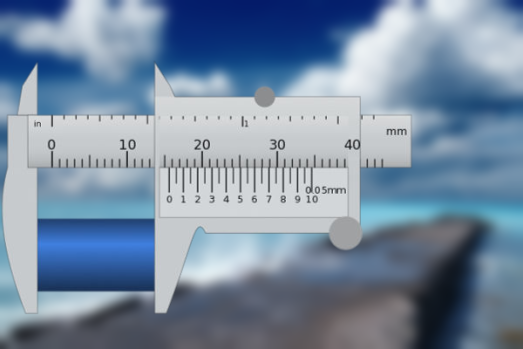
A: 15.6 mm
